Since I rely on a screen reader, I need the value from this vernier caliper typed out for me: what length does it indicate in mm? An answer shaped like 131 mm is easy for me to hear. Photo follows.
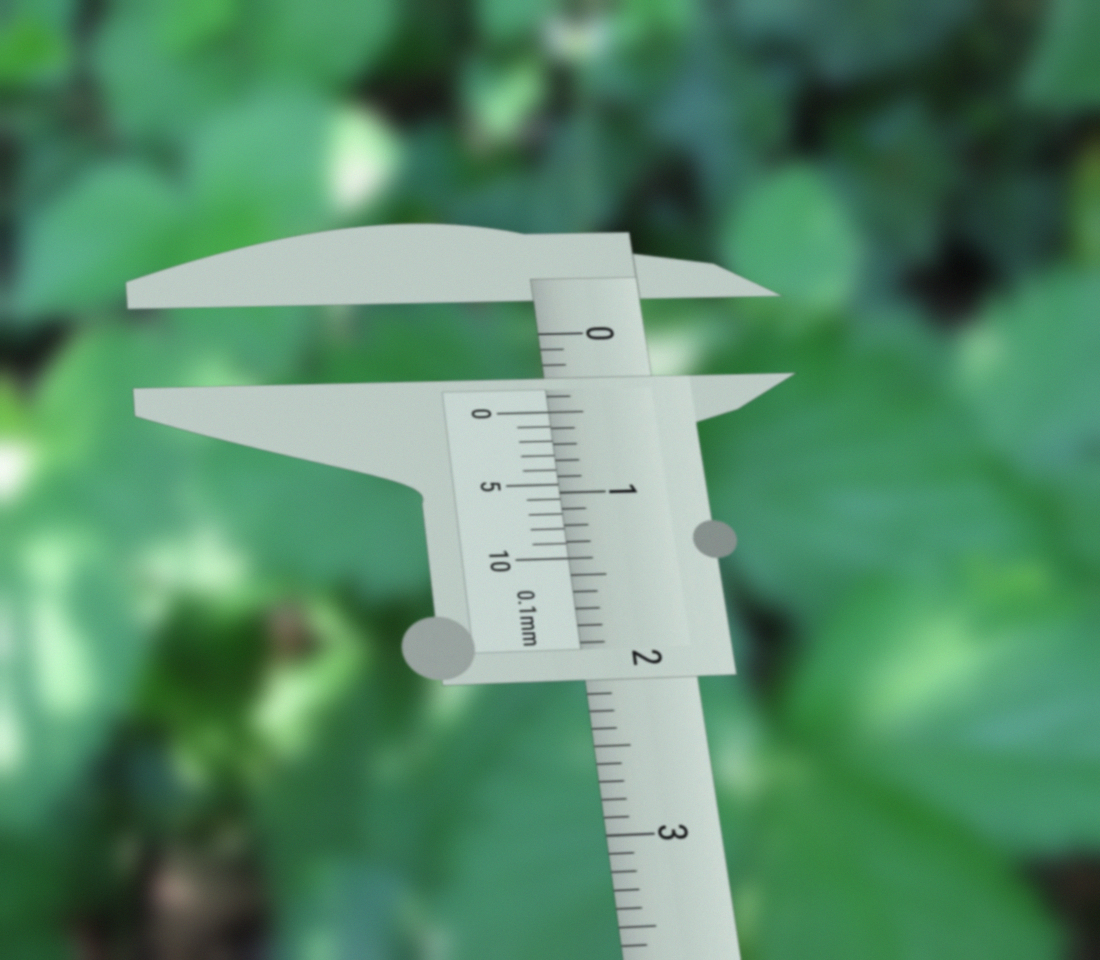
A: 5.0 mm
